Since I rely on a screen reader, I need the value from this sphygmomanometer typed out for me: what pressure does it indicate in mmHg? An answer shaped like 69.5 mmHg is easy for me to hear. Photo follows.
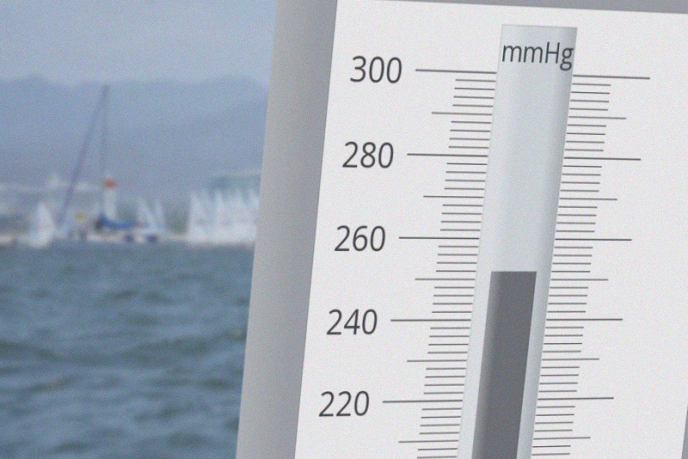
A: 252 mmHg
